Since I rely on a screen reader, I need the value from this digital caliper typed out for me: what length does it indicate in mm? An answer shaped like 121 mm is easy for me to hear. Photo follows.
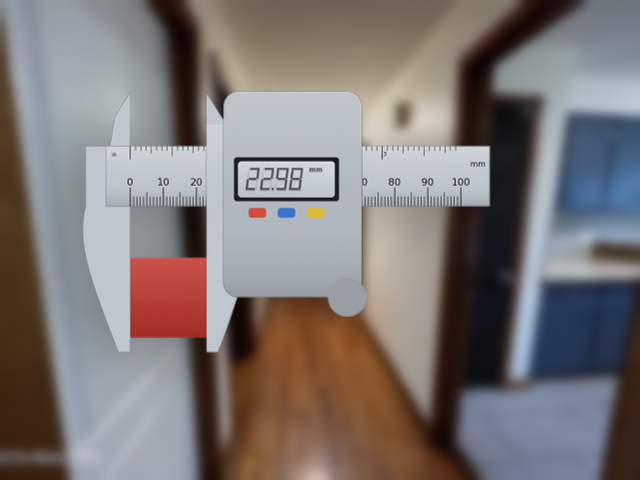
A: 22.98 mm
